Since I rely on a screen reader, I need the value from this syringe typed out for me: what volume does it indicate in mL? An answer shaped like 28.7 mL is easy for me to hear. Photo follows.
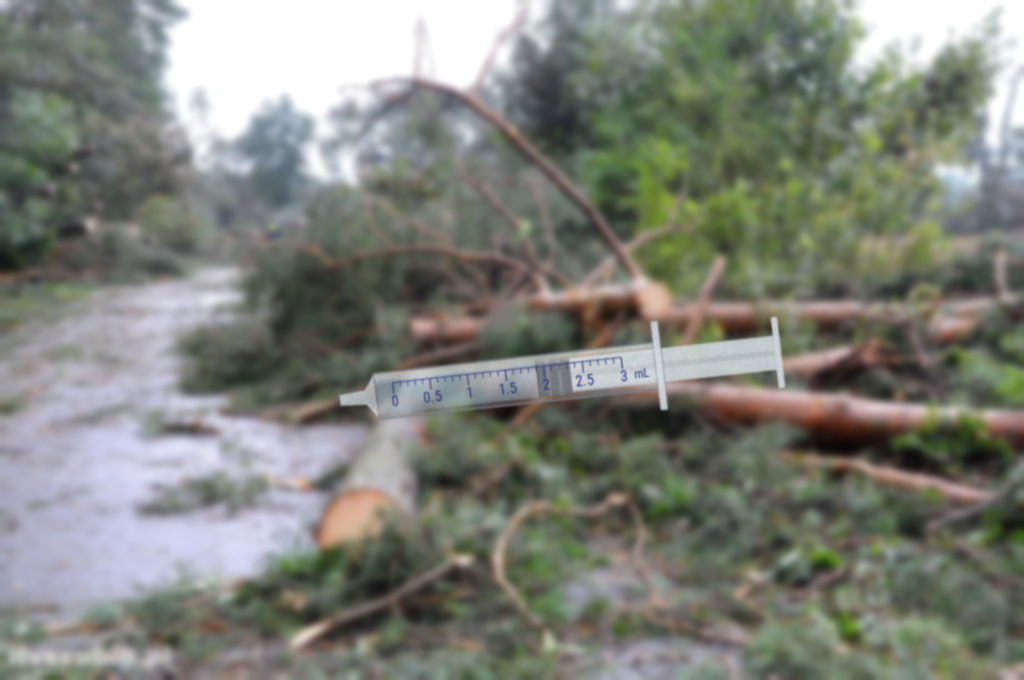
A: 1.9 mL
